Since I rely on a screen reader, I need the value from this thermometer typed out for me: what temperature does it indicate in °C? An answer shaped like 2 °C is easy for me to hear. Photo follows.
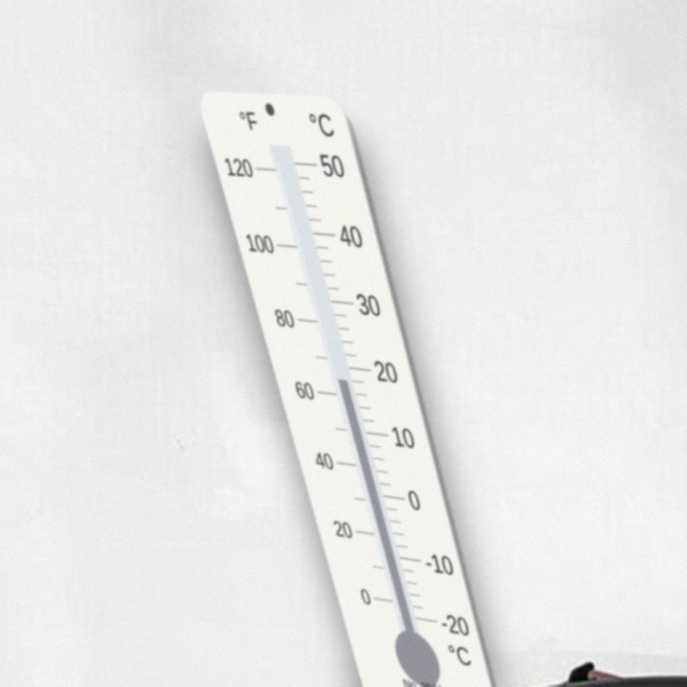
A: 18 °C
